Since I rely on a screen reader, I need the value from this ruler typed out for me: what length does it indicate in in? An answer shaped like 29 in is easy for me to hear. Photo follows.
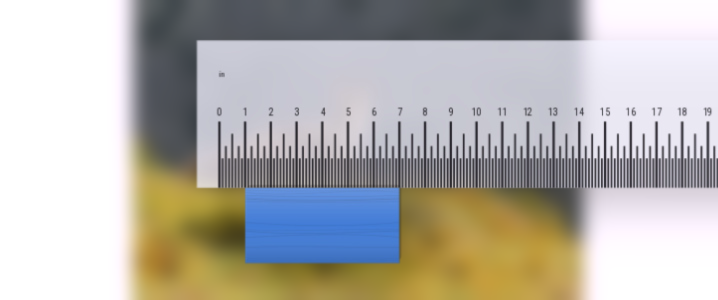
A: 6 in
